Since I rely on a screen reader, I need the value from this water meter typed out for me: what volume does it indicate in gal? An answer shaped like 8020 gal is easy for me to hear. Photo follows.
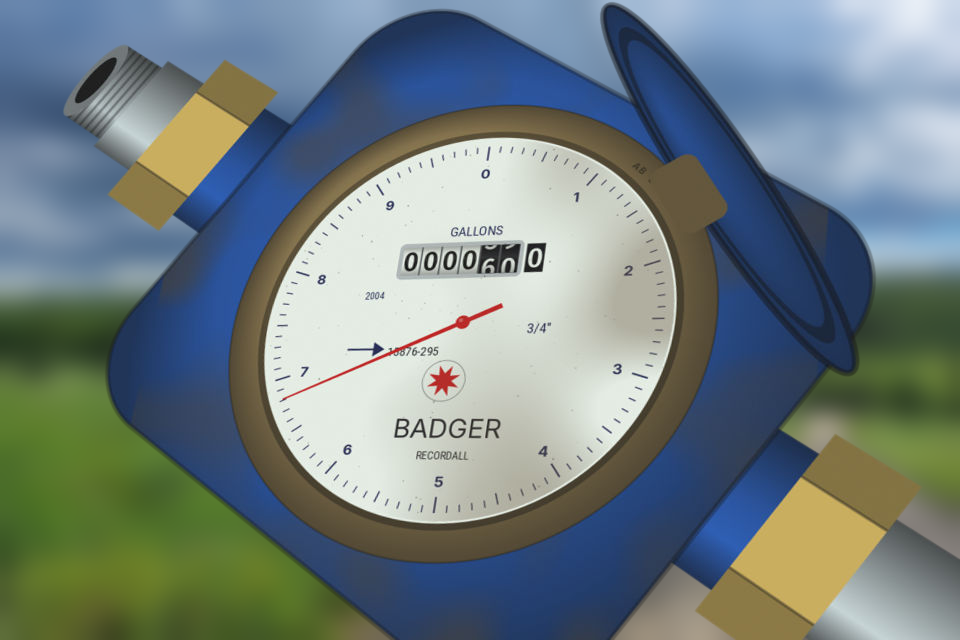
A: 596.8 gal
